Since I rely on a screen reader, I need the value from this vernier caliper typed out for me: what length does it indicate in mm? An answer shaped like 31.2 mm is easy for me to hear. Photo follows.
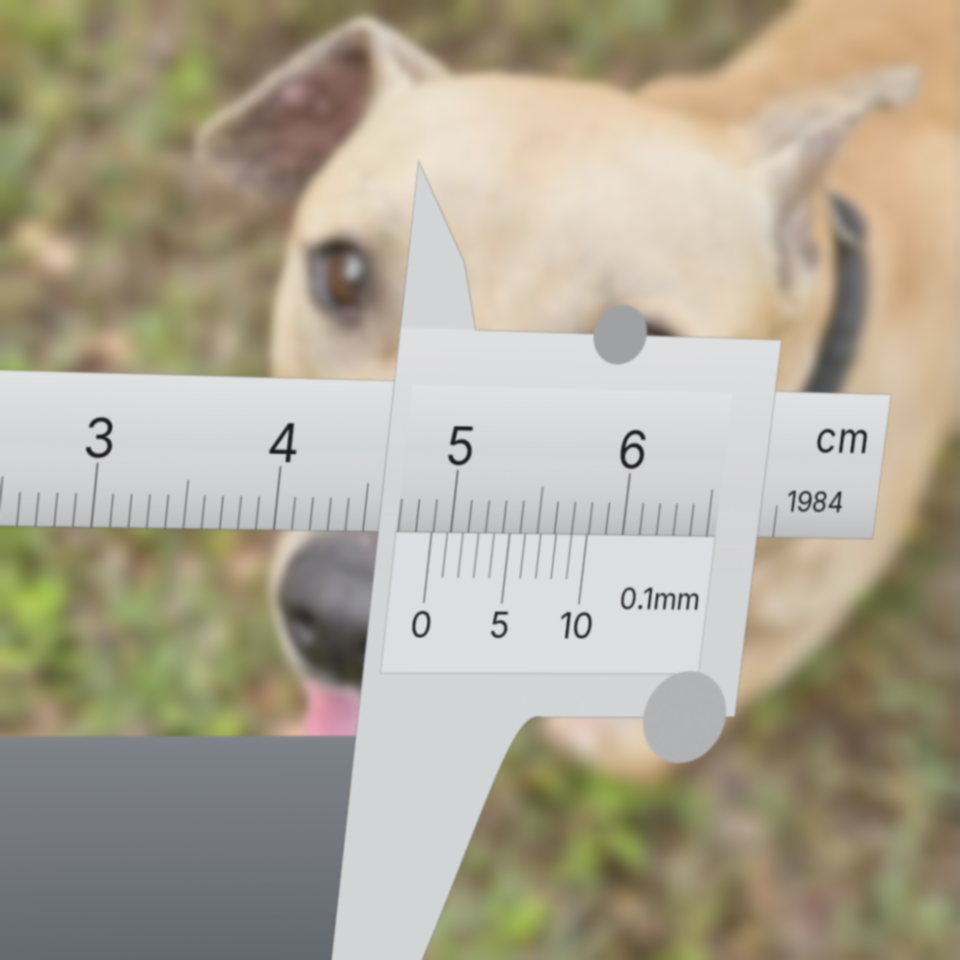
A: 48.9 mm
